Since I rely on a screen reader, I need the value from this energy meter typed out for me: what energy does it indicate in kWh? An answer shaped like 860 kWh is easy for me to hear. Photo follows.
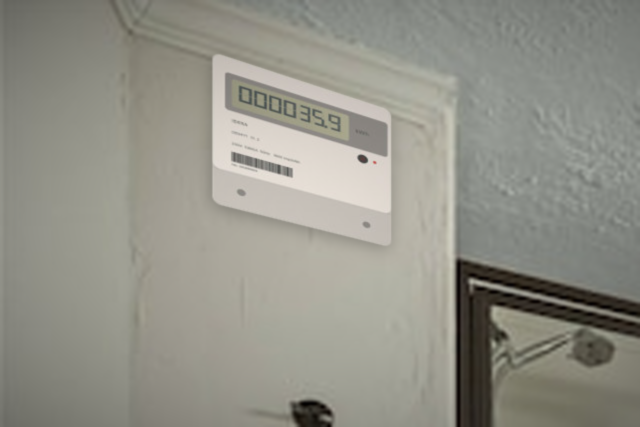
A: 35.9 kWh
